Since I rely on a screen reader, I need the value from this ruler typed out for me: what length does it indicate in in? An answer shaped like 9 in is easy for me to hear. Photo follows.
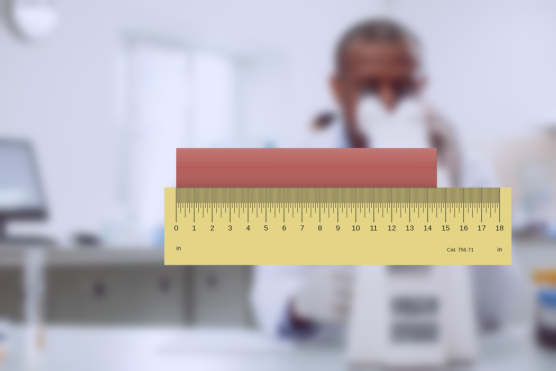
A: 14.5 in
